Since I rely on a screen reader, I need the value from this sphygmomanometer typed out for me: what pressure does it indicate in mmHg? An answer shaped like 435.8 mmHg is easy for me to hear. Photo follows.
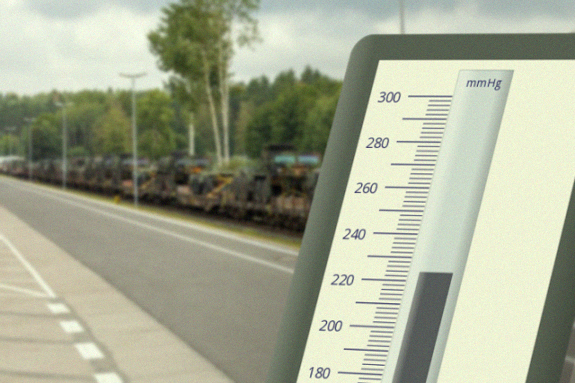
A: 224 mmHg
